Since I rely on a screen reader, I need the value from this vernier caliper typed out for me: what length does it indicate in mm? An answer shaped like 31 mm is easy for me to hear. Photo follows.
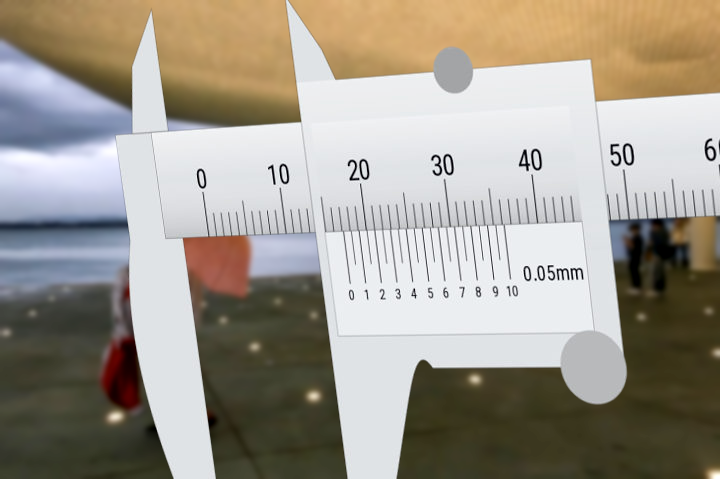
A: 17.2 mm
